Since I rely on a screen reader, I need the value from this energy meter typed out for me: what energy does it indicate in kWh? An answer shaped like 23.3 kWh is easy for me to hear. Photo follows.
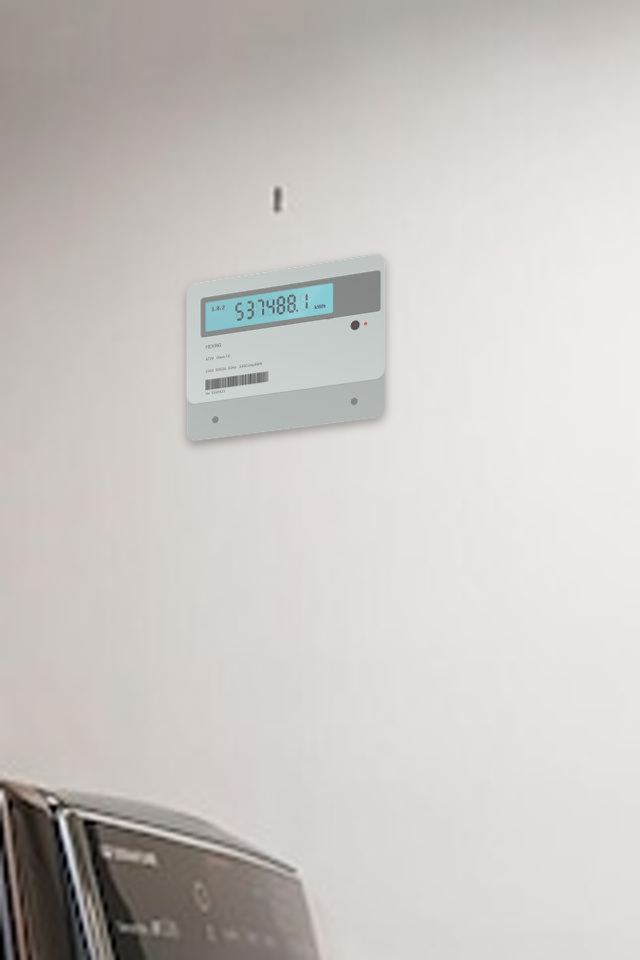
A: 537488.1 kWh
